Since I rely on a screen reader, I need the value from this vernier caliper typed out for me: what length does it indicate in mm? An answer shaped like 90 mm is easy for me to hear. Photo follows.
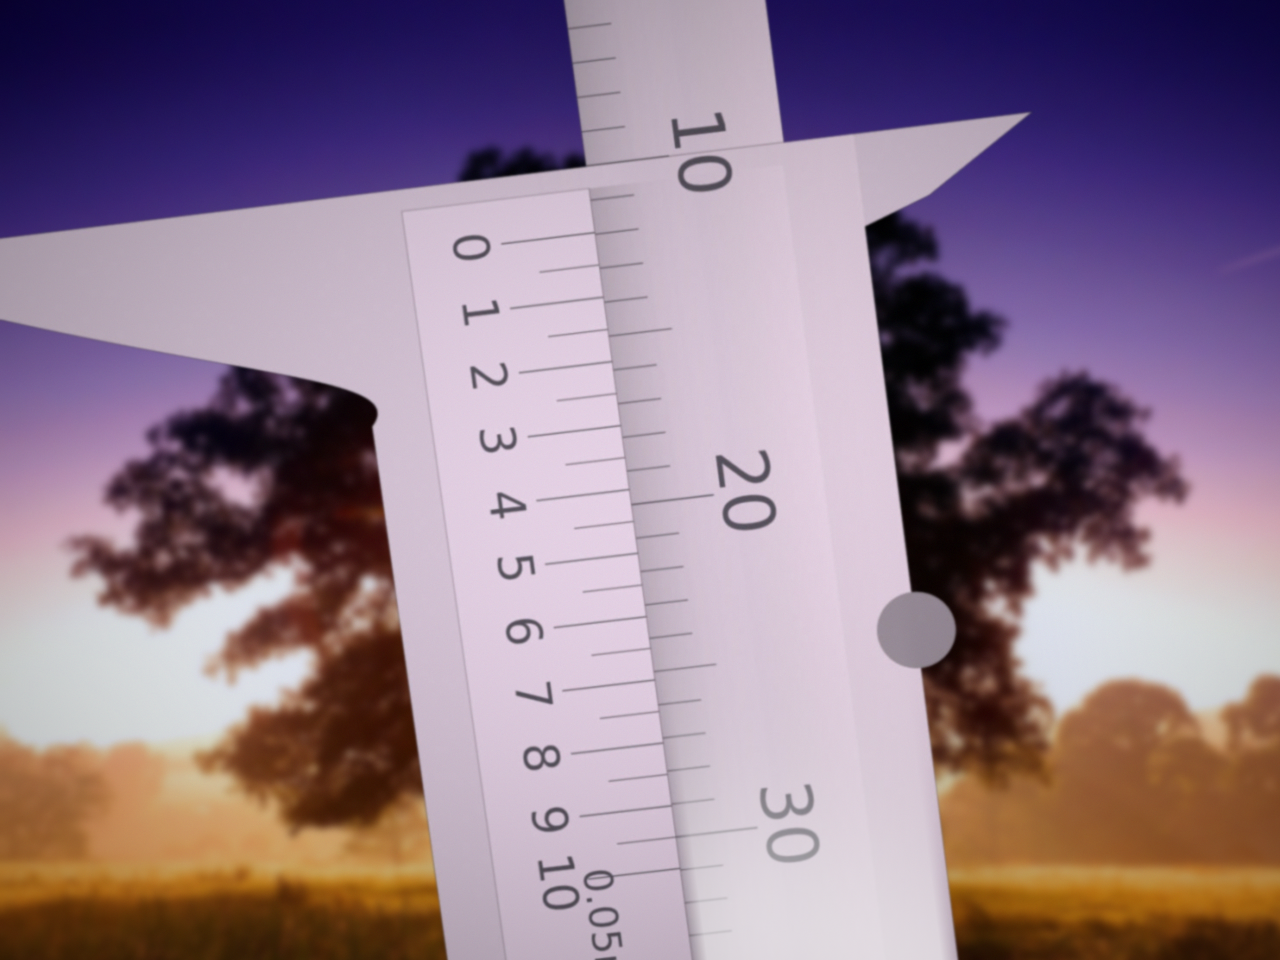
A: 11.95 mm
